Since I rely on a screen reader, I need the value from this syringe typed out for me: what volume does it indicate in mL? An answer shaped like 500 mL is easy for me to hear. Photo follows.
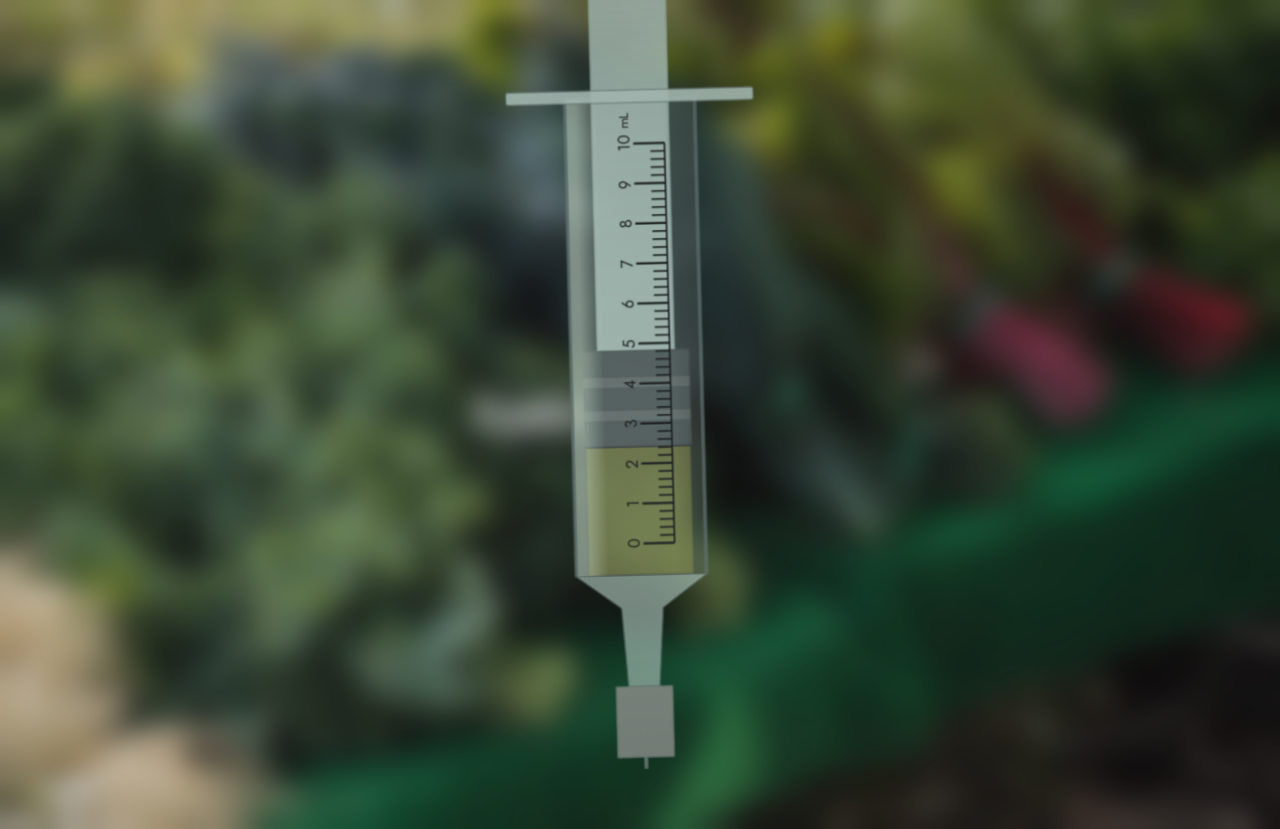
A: 2.4 mL
